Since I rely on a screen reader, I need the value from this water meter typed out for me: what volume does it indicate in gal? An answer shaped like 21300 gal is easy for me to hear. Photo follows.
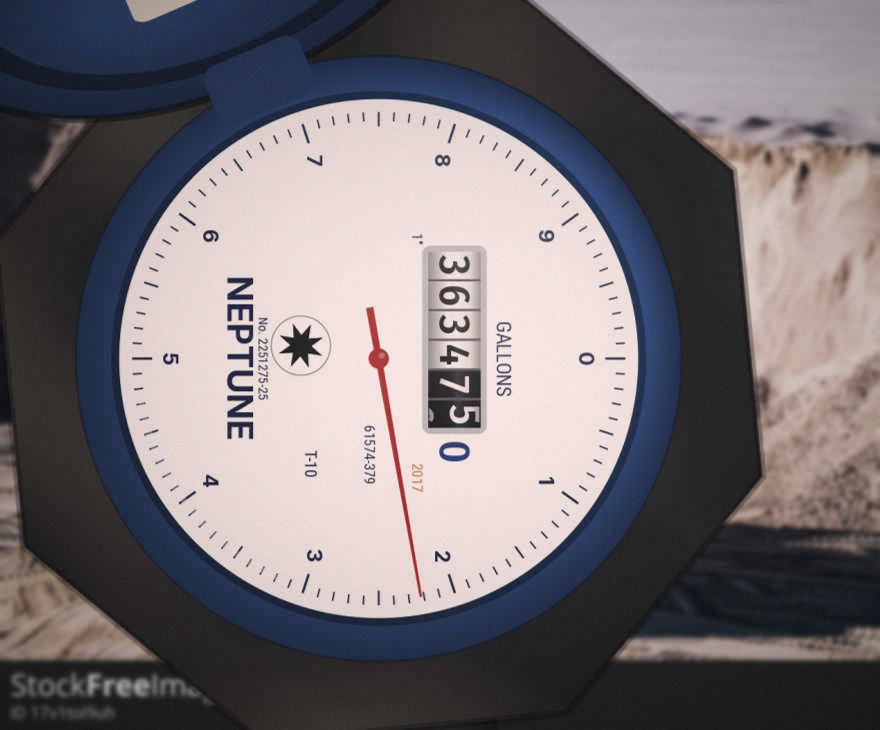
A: 3634752.2 gal
